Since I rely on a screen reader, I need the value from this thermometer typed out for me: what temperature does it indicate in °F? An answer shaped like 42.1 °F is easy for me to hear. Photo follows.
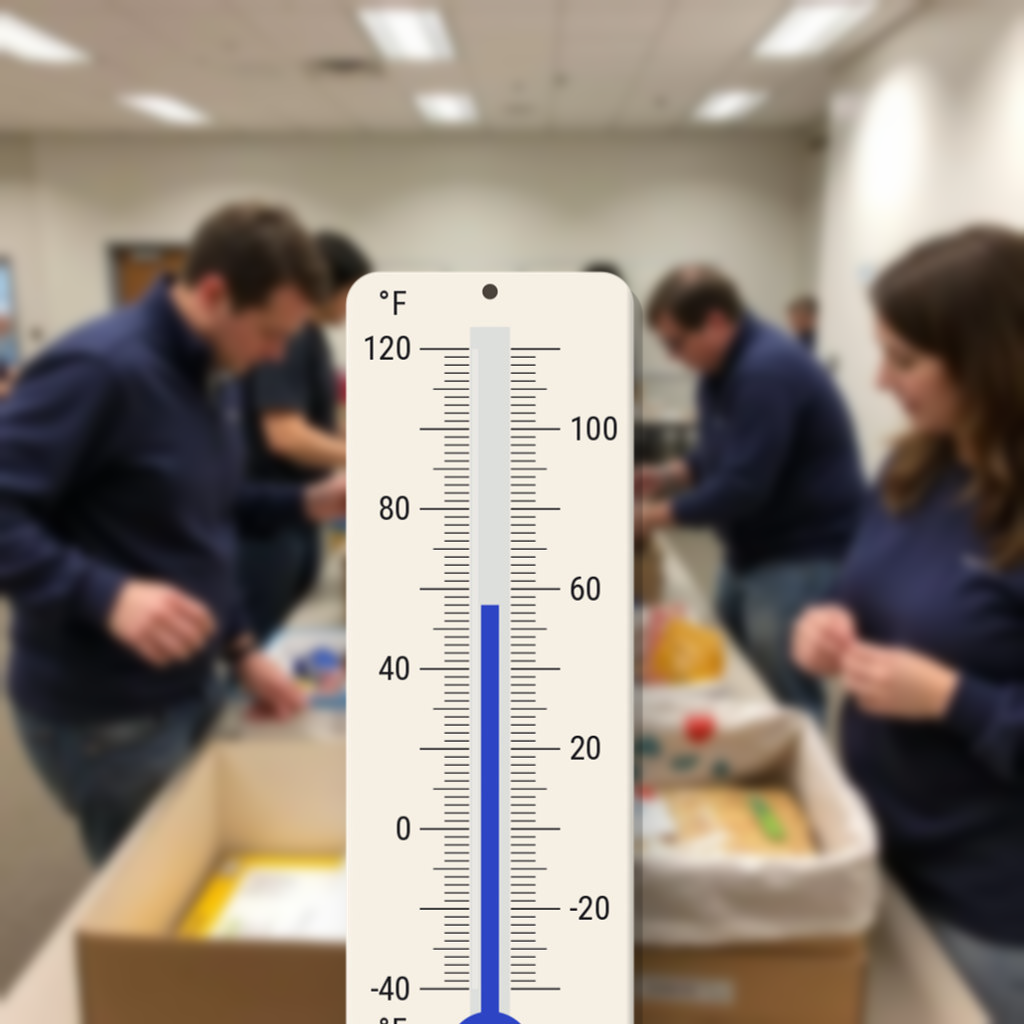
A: 56 °F
